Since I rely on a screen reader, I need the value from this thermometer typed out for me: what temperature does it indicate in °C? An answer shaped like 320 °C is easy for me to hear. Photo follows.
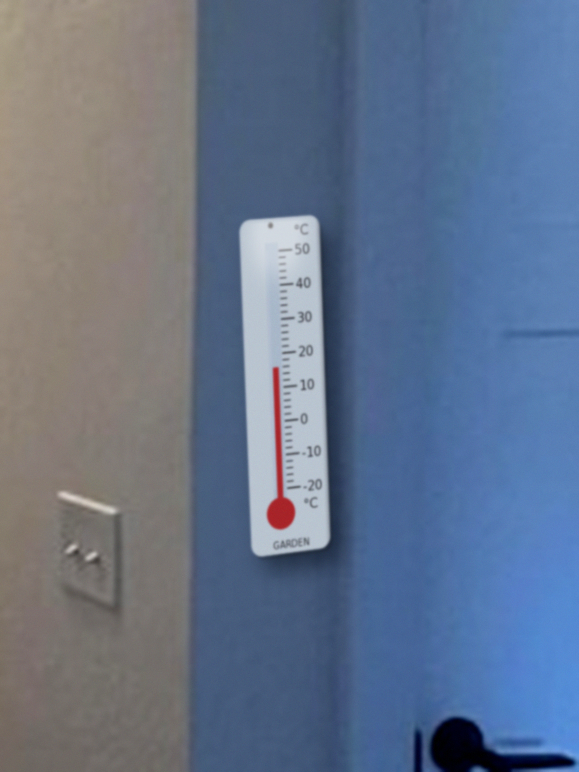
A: 16 °C
